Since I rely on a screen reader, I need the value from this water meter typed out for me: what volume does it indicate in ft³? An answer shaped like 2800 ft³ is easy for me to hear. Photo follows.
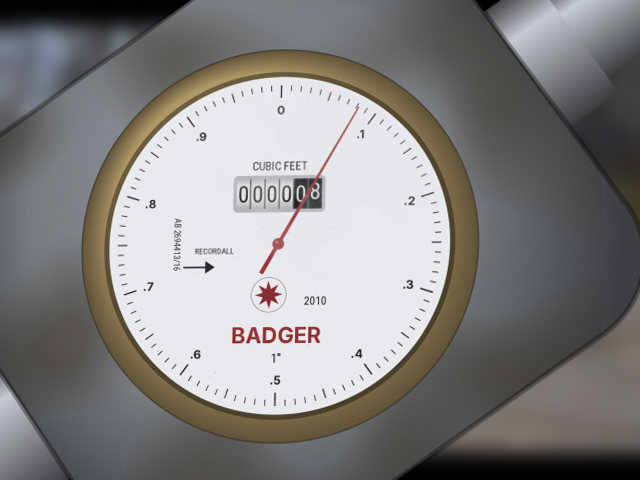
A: 8.08 ft³
